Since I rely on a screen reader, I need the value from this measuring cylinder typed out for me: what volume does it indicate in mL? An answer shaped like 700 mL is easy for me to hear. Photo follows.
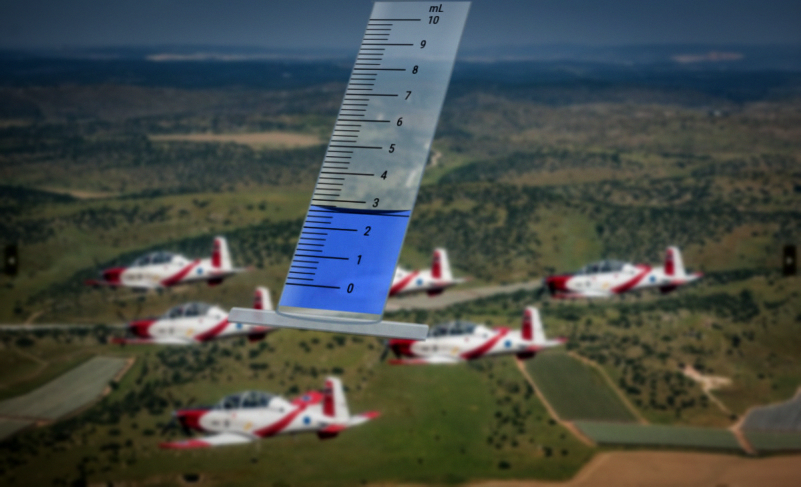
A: 2.6 mL
